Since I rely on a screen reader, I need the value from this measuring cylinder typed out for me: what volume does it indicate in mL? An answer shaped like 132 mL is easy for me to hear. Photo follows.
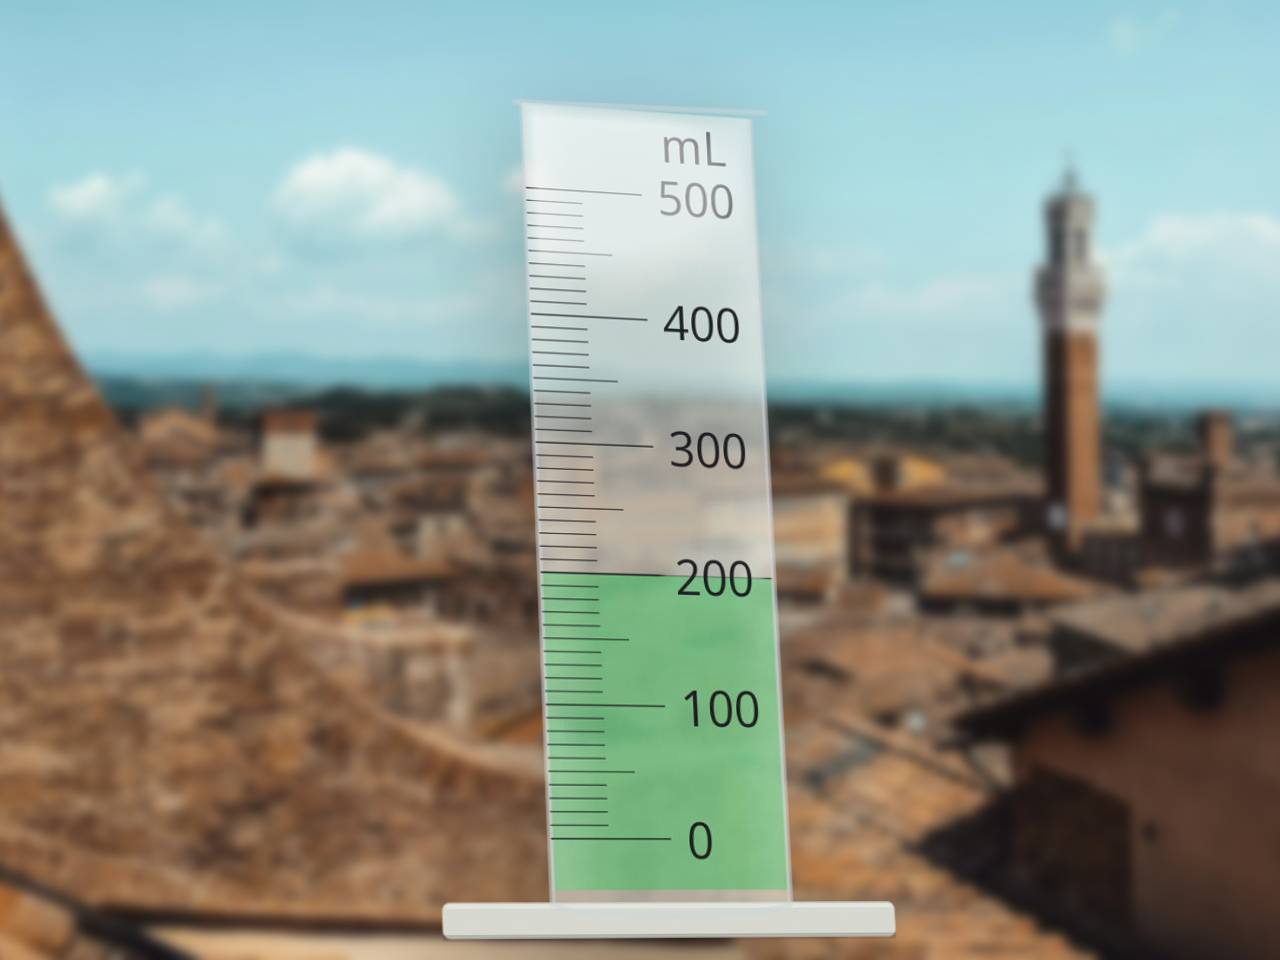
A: 200 mL
